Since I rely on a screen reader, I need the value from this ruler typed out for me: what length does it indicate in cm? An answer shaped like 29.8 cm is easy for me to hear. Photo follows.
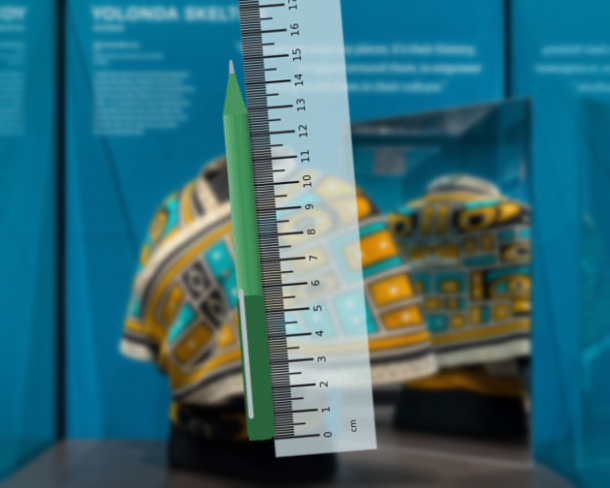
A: 15 cm
